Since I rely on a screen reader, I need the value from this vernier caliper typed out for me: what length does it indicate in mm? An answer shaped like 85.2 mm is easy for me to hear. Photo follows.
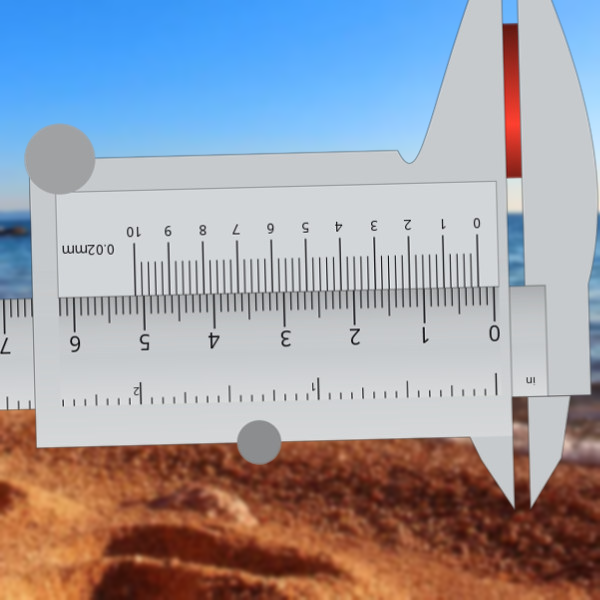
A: 2.2 mm
